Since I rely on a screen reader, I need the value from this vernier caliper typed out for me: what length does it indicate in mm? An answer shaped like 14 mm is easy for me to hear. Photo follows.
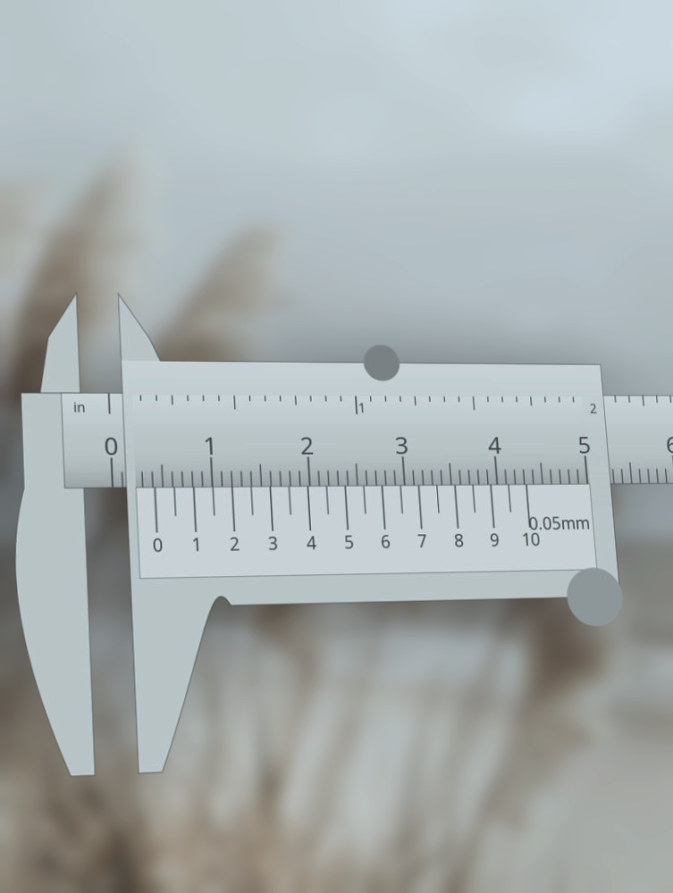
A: 4.2 mm
